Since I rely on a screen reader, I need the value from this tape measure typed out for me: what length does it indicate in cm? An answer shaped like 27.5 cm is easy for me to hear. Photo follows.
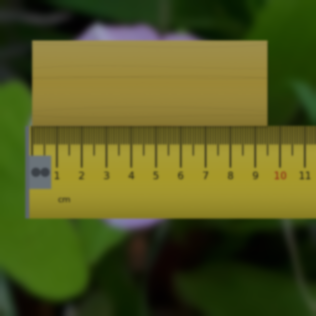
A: 9.5 cm
